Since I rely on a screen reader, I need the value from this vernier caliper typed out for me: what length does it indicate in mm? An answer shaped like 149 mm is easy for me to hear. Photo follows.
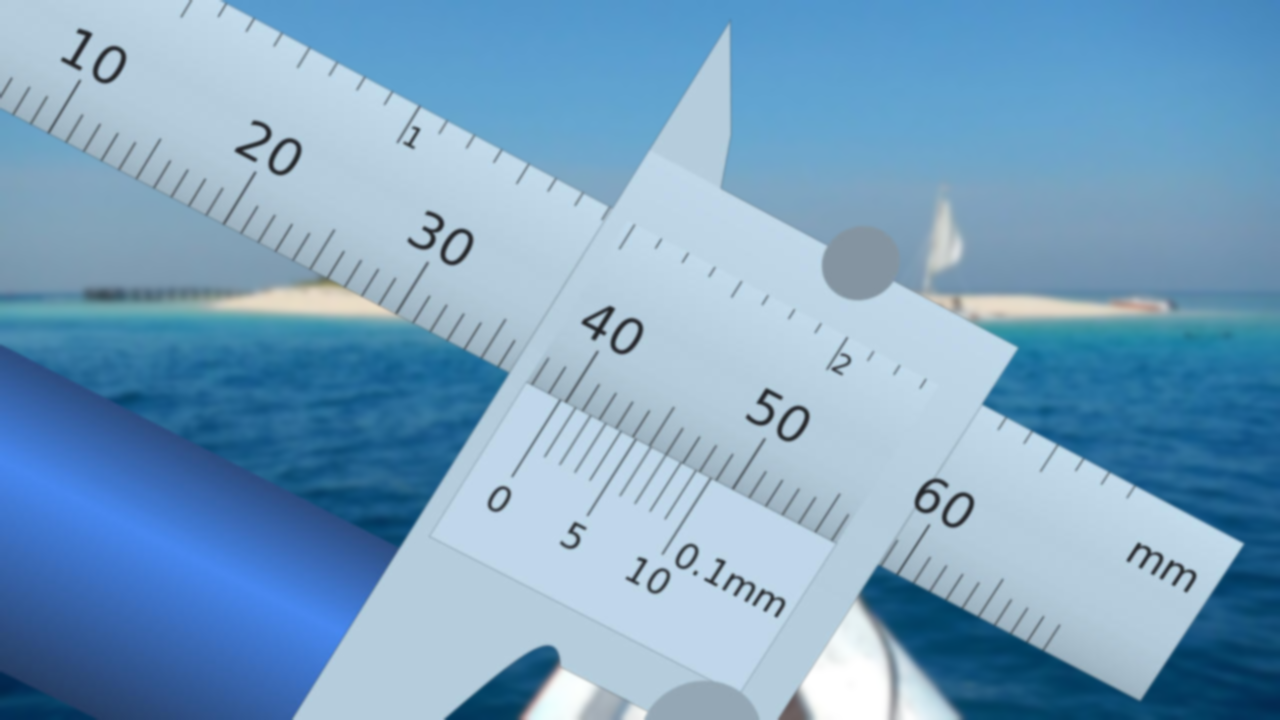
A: 39.7 mm
